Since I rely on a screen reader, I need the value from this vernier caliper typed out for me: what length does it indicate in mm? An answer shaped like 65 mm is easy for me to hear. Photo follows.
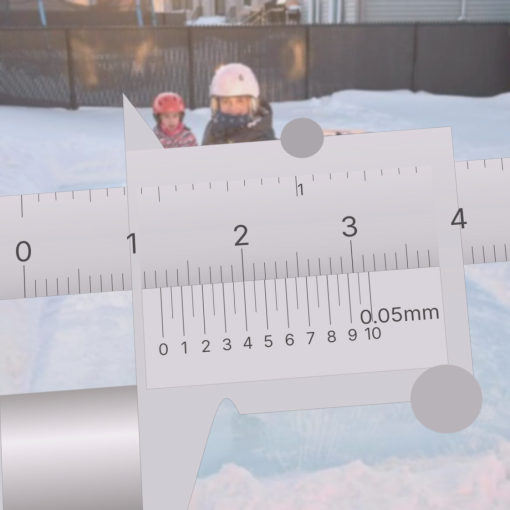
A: 12.4 mm
